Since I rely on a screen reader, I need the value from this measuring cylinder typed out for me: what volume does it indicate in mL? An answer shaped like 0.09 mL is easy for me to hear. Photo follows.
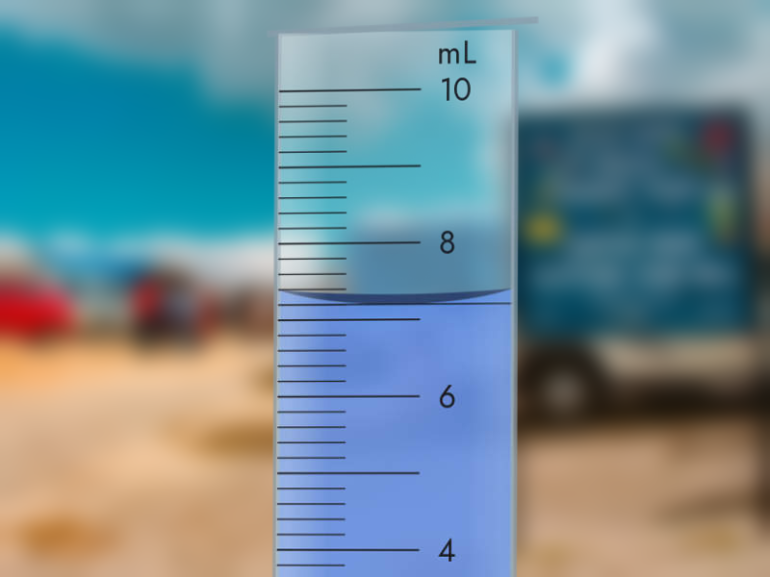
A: 7.2 mL
